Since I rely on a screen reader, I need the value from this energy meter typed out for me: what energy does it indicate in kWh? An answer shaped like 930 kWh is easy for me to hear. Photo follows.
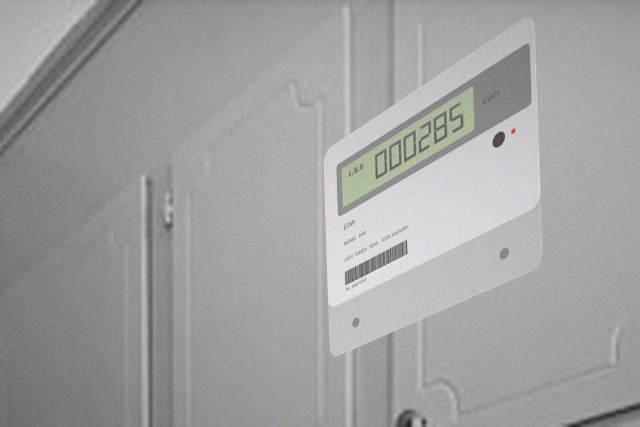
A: 285 kWh
